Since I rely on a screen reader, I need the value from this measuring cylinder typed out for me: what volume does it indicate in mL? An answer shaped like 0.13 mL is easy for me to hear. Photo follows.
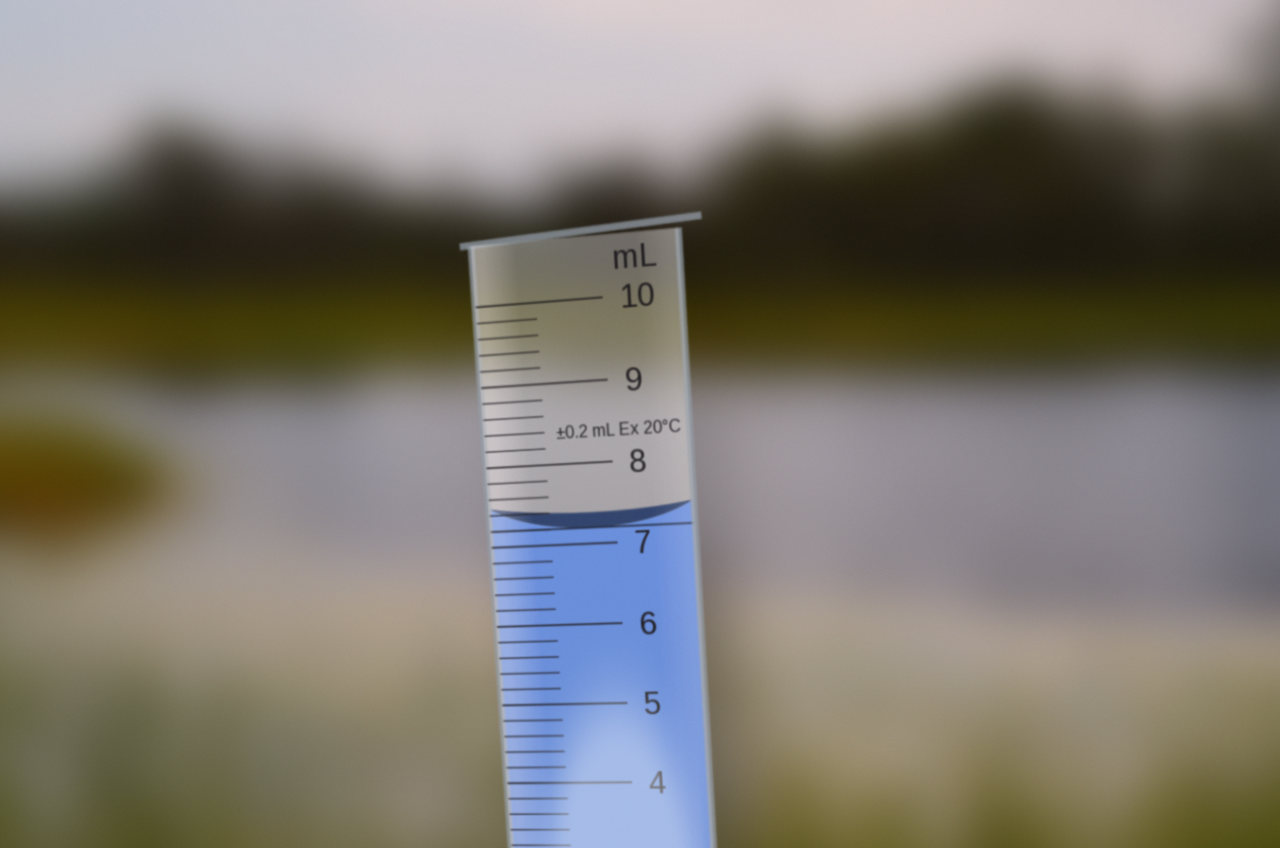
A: 7.2 mL
